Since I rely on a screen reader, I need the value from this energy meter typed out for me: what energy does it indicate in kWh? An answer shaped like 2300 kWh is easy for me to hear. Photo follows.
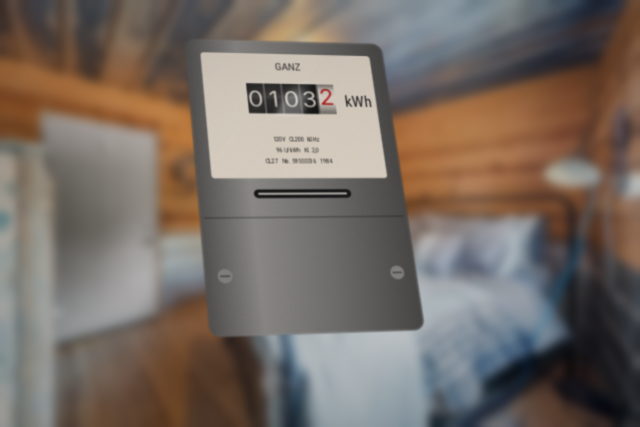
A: 103.2 kWh
